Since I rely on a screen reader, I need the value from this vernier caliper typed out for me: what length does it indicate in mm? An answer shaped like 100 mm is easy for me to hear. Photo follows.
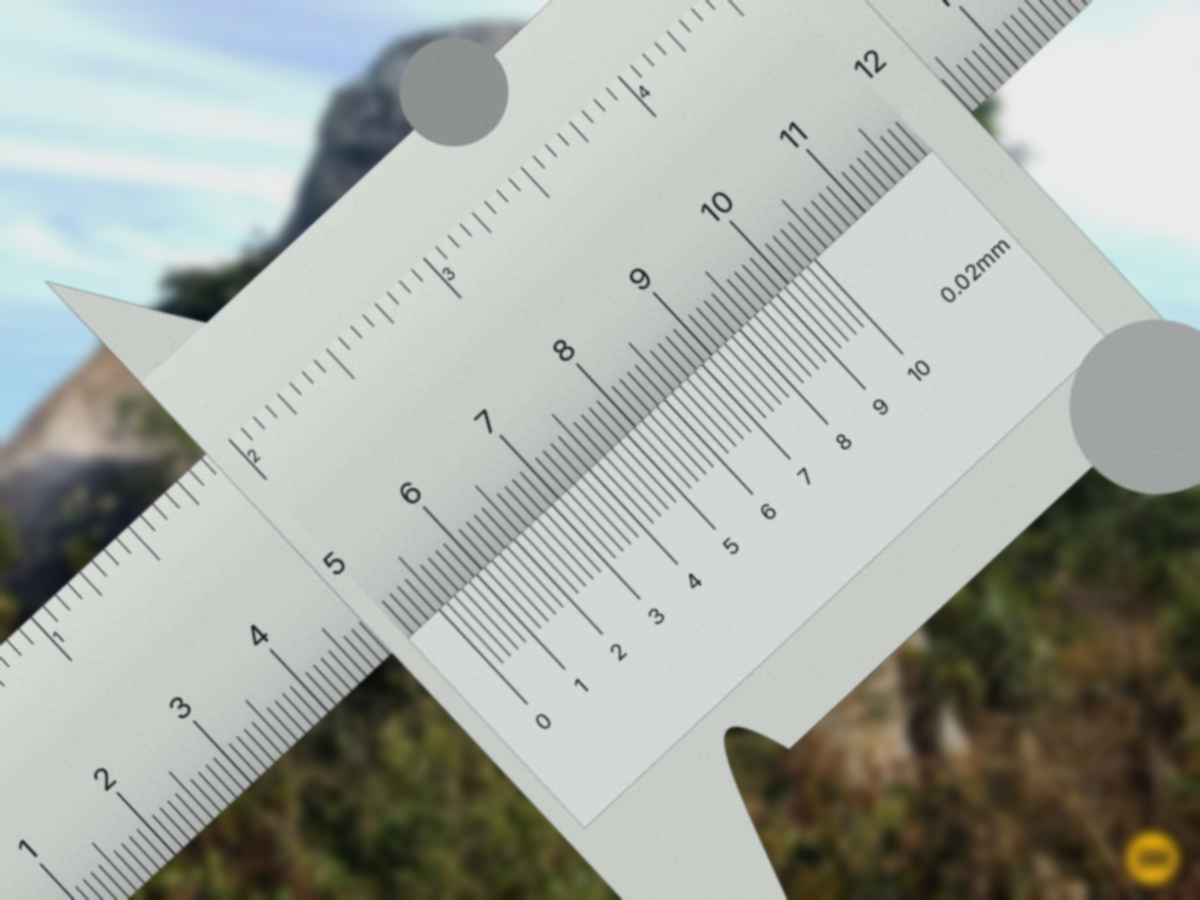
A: 54.4 mm
